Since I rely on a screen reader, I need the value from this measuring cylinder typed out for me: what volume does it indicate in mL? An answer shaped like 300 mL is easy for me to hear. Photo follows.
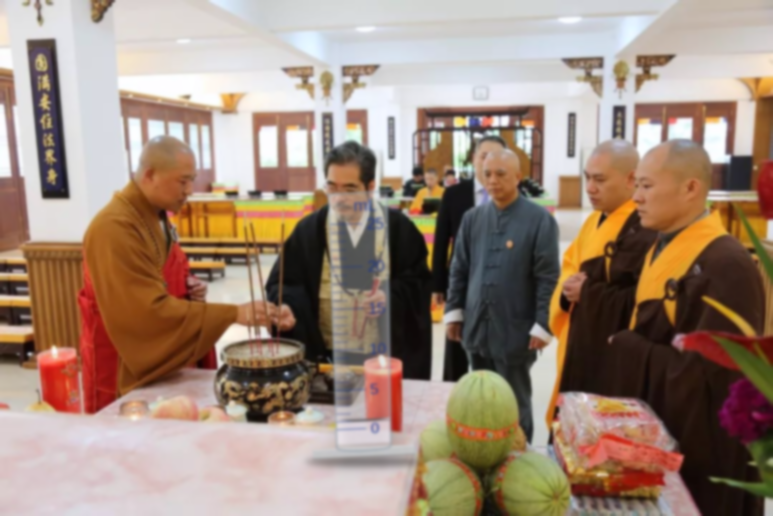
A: 1 mL
